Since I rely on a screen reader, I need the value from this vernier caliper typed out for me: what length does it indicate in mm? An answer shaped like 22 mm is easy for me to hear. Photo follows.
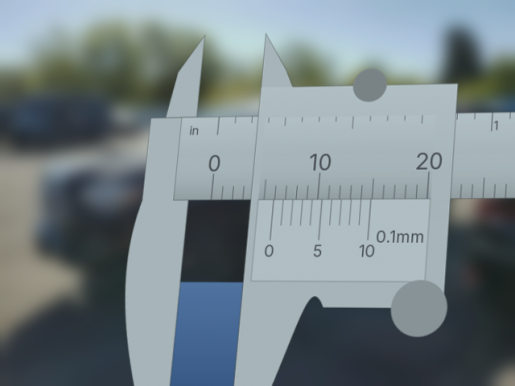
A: 5.9 mm
